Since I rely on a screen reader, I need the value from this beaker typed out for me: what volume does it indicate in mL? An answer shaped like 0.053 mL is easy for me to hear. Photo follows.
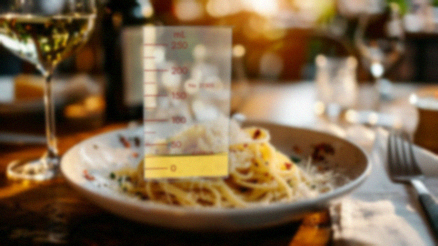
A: 25 mL
